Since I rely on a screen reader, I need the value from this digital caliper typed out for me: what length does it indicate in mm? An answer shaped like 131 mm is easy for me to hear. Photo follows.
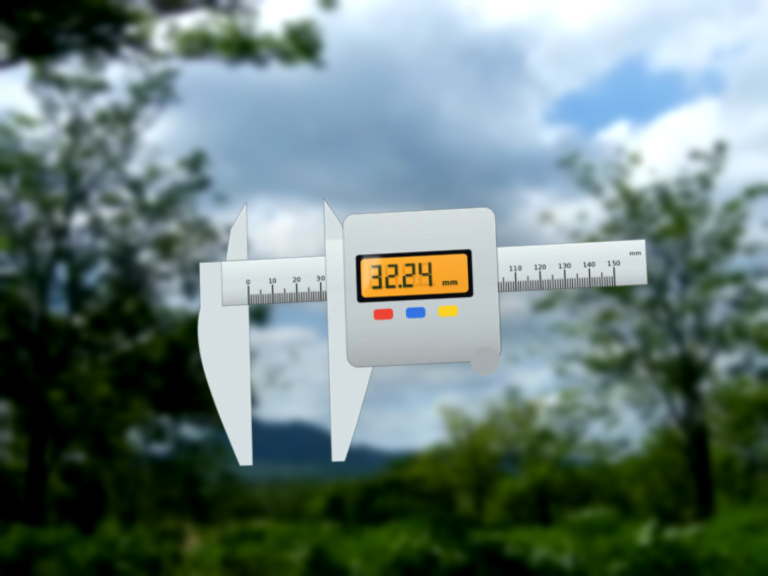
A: 32.24 mm
